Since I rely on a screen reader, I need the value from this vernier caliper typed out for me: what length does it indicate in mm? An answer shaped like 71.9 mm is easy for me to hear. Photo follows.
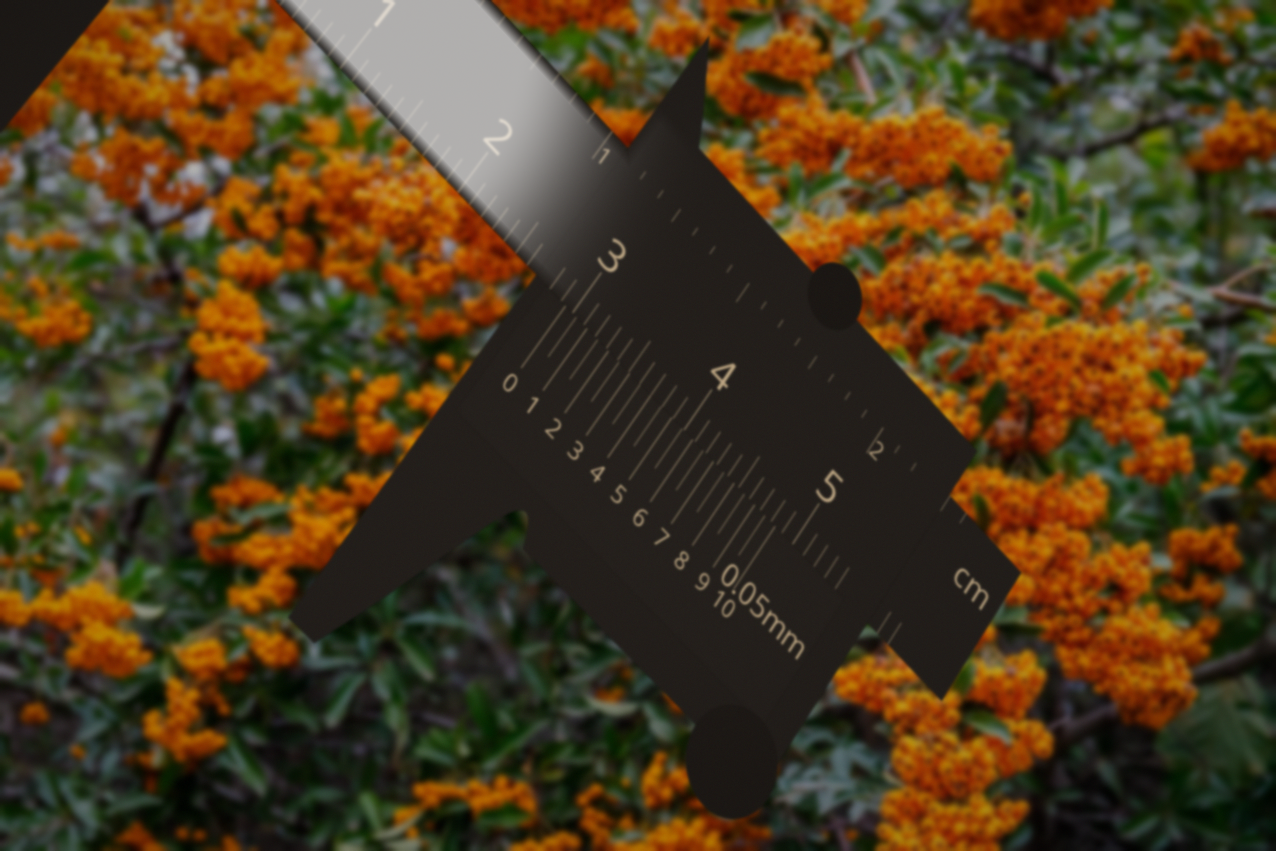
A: 29.4 mm
